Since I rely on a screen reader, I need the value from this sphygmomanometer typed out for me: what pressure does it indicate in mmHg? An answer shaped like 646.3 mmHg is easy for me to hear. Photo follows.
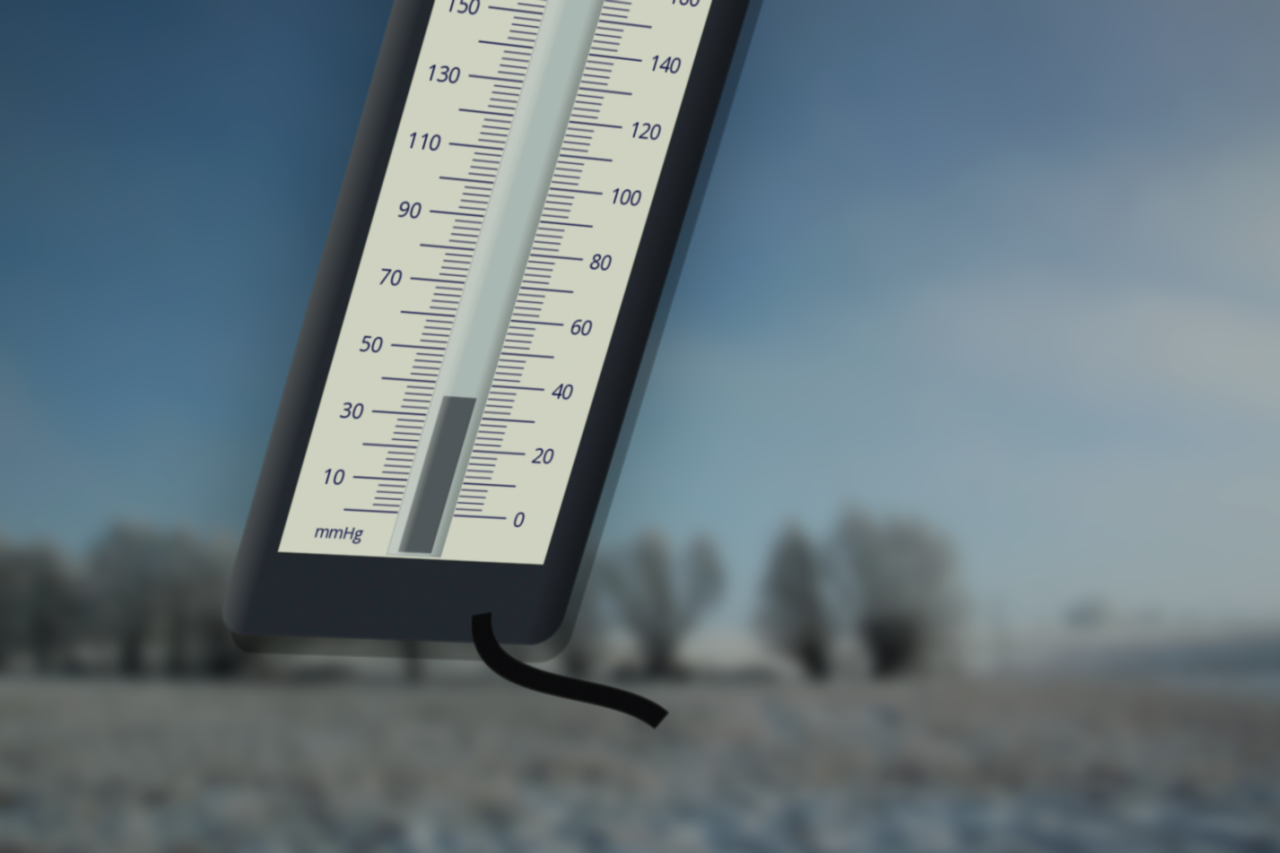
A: 36 mmHg
